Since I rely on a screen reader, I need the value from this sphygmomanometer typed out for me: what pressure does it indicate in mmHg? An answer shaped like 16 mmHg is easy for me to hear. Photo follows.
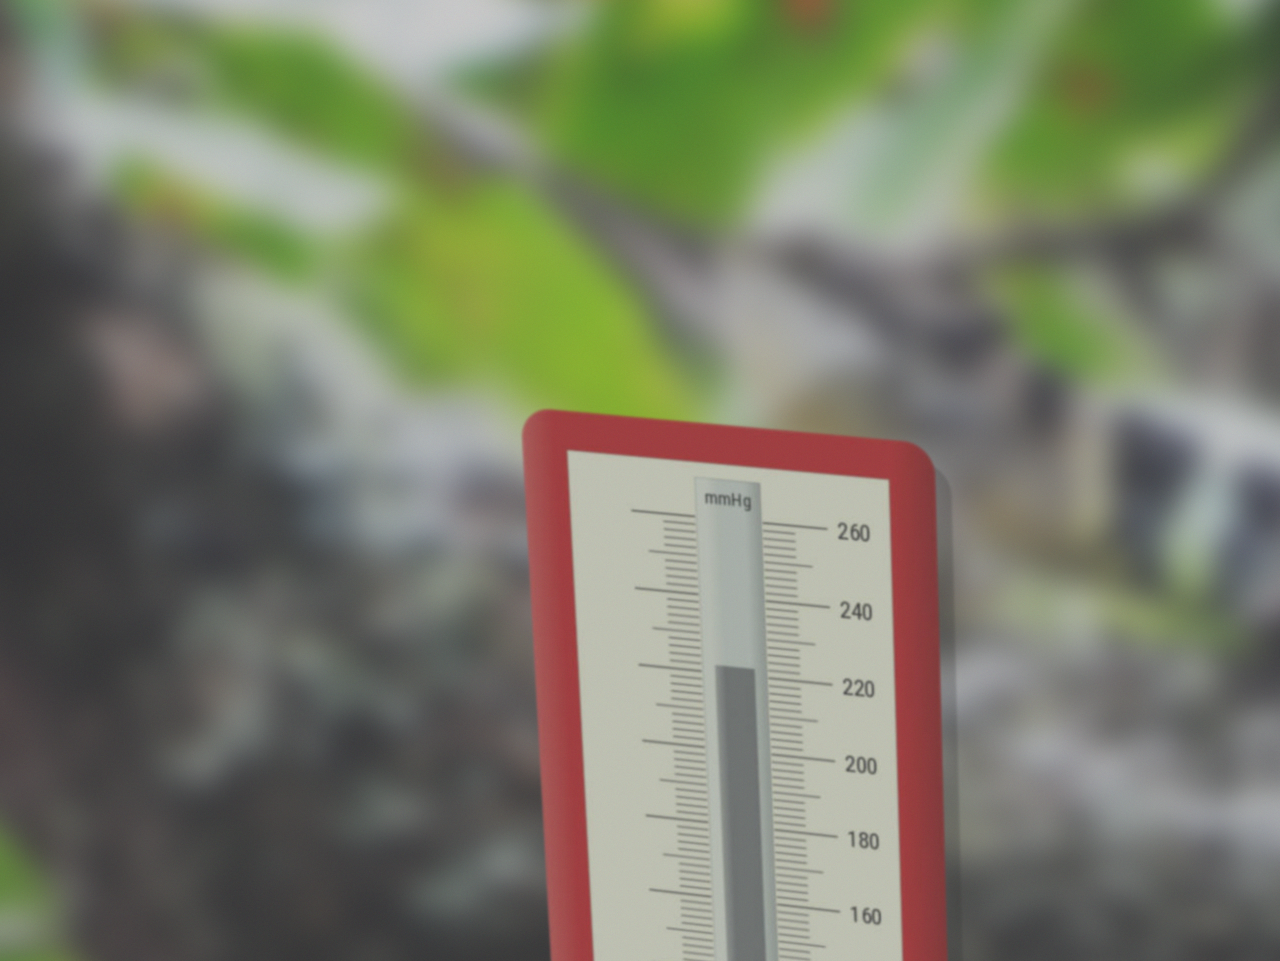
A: 222 mmHg
